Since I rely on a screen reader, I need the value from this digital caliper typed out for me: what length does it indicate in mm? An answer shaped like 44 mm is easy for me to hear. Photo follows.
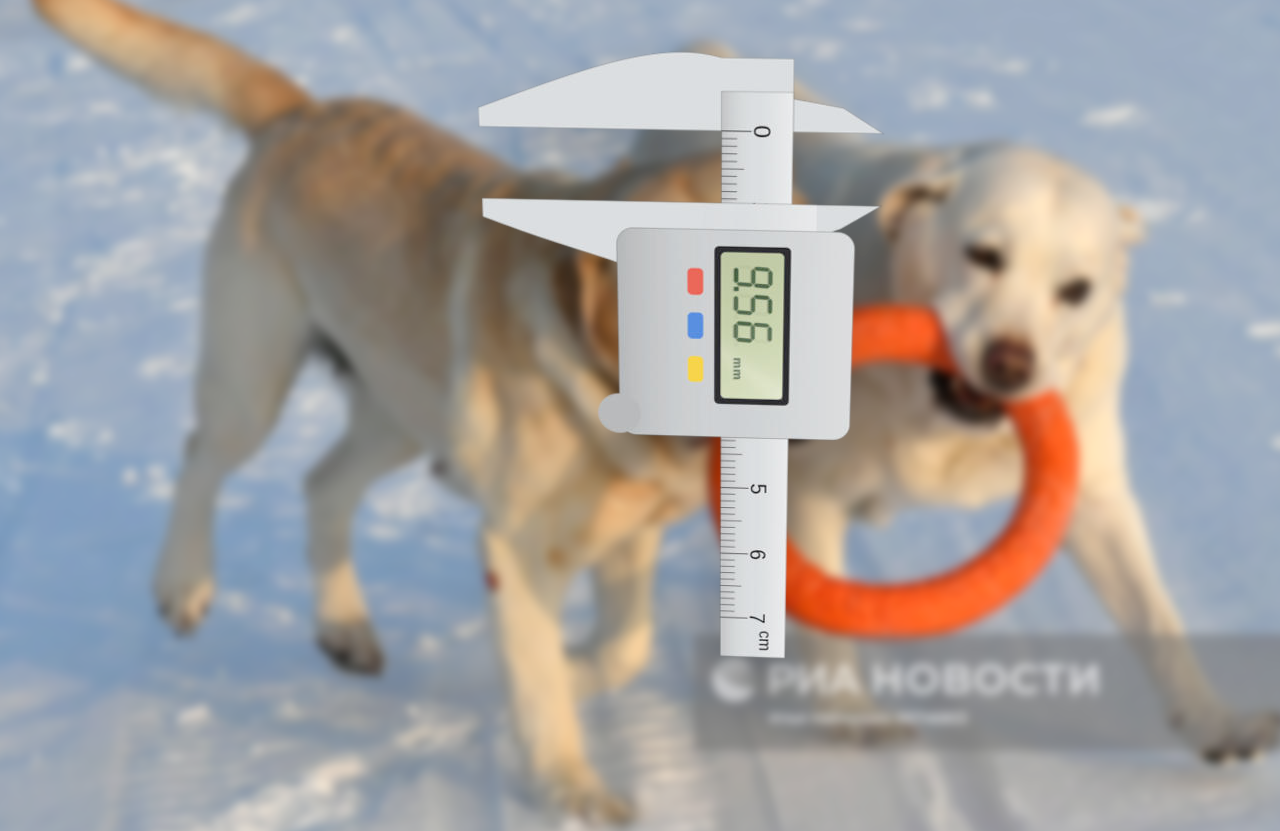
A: 9.56 mm
